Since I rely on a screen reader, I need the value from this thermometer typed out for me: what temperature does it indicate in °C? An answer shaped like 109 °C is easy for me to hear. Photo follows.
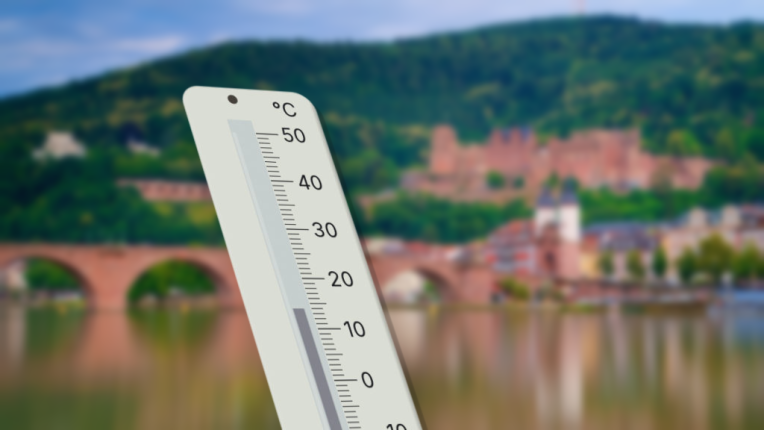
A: 14 °C
